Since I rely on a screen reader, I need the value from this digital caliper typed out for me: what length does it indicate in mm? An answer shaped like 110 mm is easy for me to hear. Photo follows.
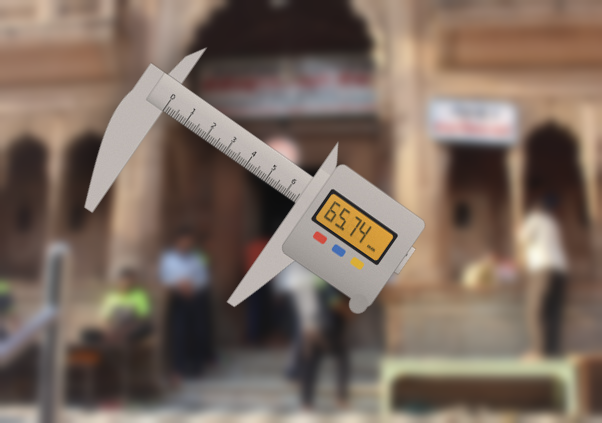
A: 65.74 mm
